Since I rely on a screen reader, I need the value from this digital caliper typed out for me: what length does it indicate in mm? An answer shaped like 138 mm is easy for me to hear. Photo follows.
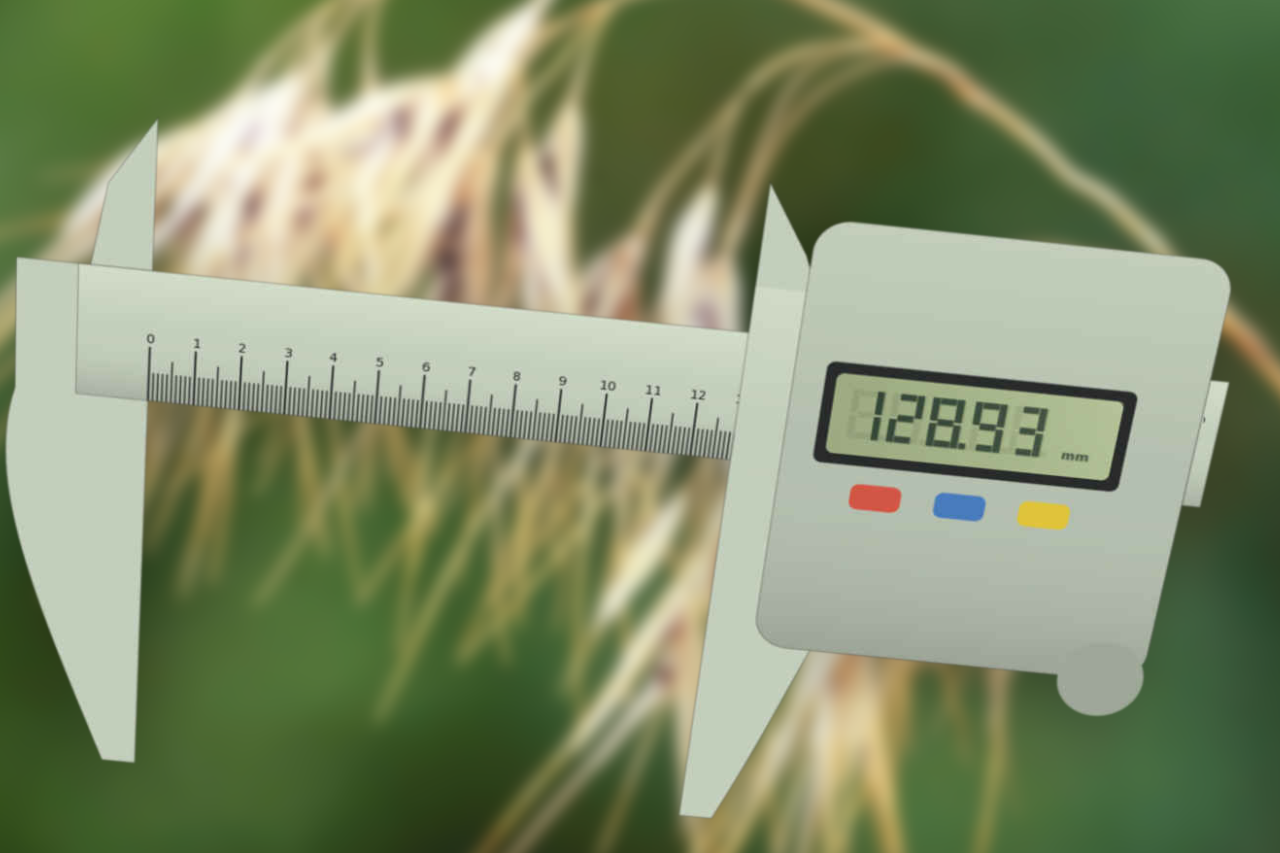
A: 128.93 mm
